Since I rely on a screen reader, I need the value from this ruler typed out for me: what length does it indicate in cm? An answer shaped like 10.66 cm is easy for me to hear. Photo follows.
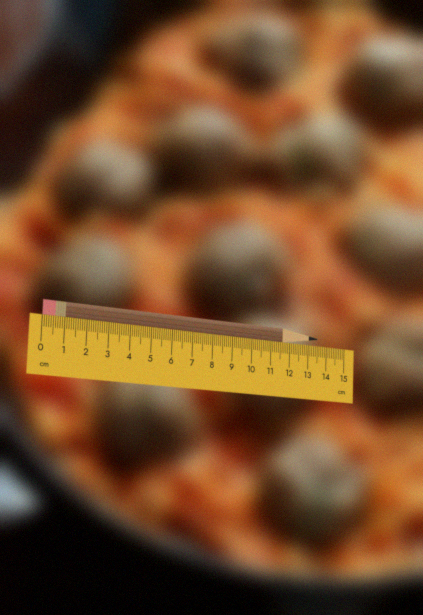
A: 13.5 cm
